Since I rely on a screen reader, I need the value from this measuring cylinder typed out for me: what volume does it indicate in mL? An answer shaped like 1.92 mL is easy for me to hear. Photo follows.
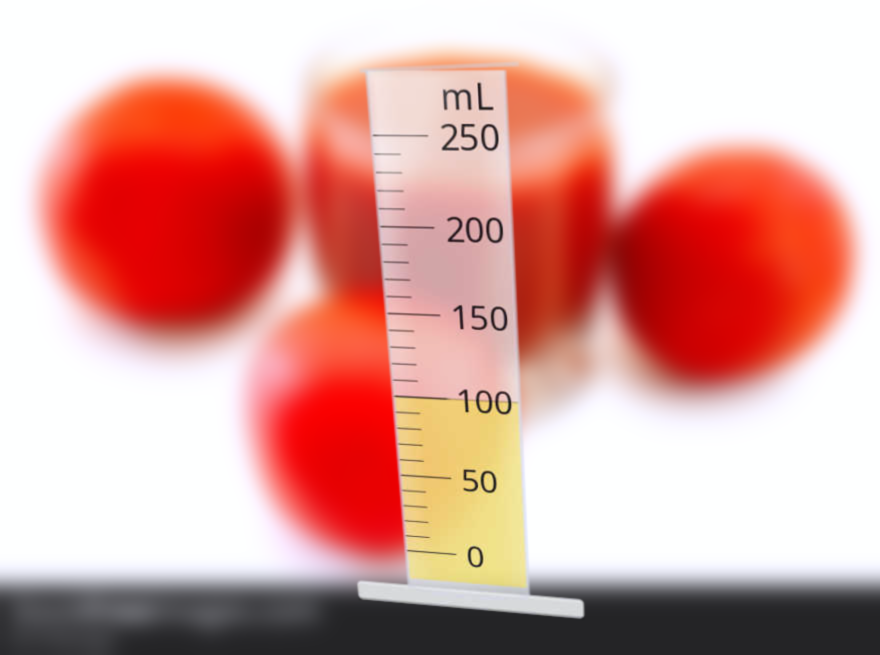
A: 100 mL
